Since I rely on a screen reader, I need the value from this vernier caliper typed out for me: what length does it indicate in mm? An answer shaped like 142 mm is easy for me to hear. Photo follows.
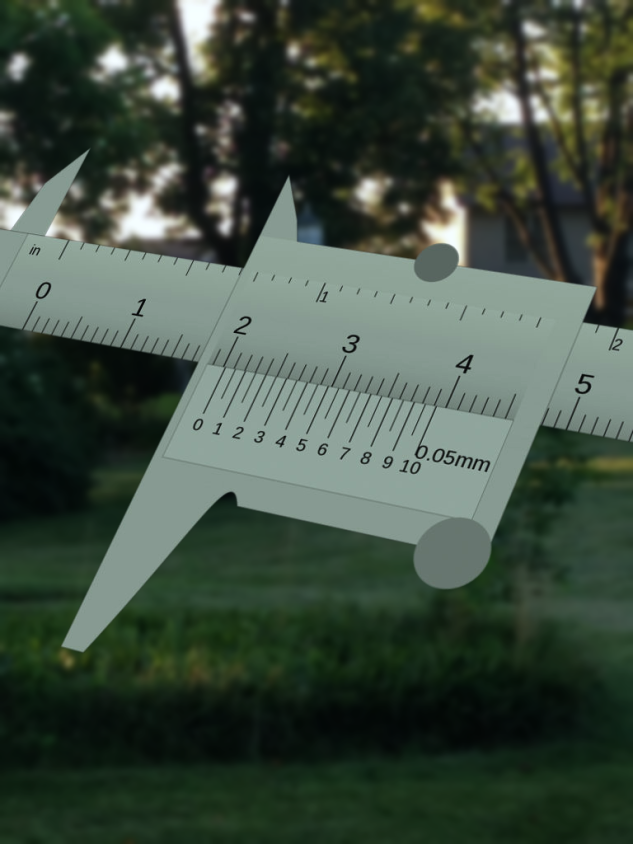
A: 20.2 mm
